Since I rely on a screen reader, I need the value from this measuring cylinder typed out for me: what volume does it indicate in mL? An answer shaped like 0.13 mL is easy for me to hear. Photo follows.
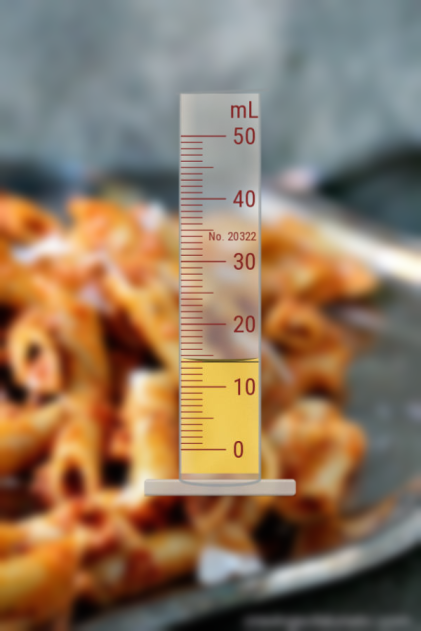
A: 14 mL
